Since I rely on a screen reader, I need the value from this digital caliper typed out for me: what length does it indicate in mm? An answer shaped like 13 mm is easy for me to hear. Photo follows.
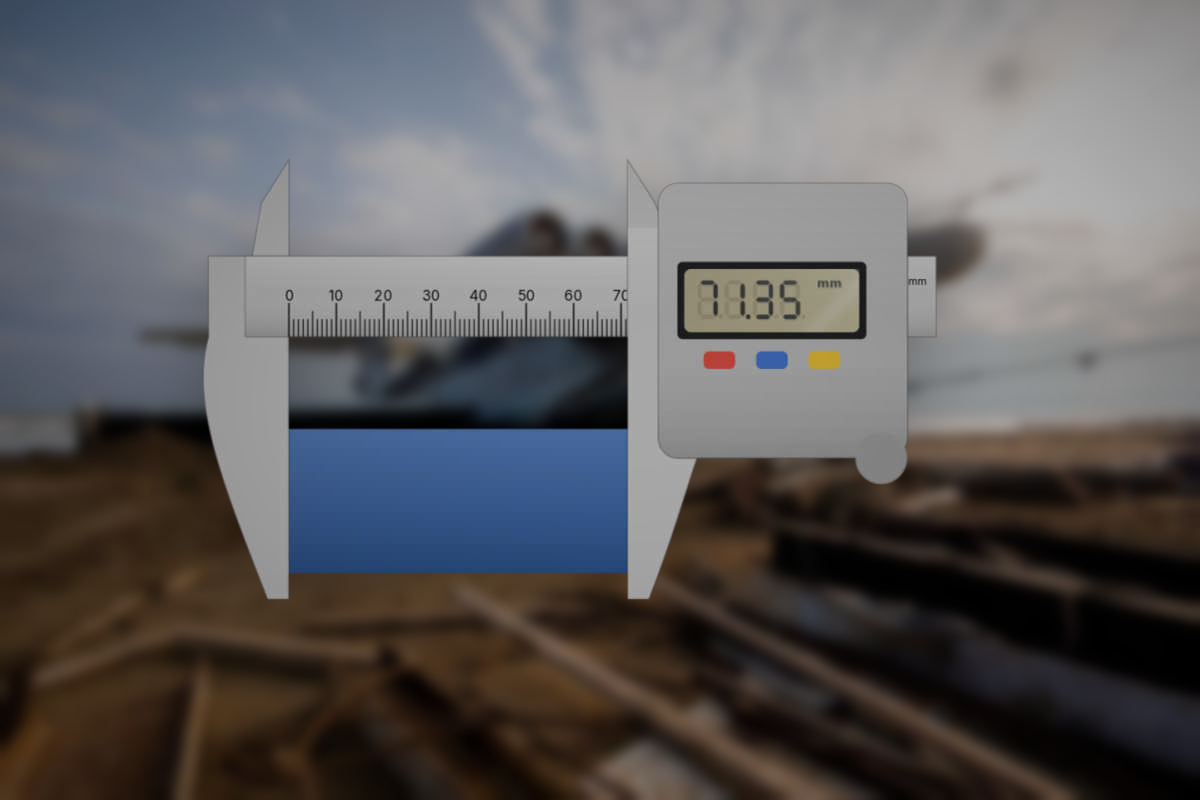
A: 71.35 mm
